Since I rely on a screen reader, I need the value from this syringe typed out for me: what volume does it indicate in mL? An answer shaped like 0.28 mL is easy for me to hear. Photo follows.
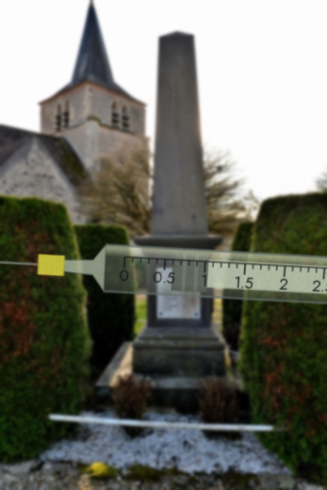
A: 0.6 mL
